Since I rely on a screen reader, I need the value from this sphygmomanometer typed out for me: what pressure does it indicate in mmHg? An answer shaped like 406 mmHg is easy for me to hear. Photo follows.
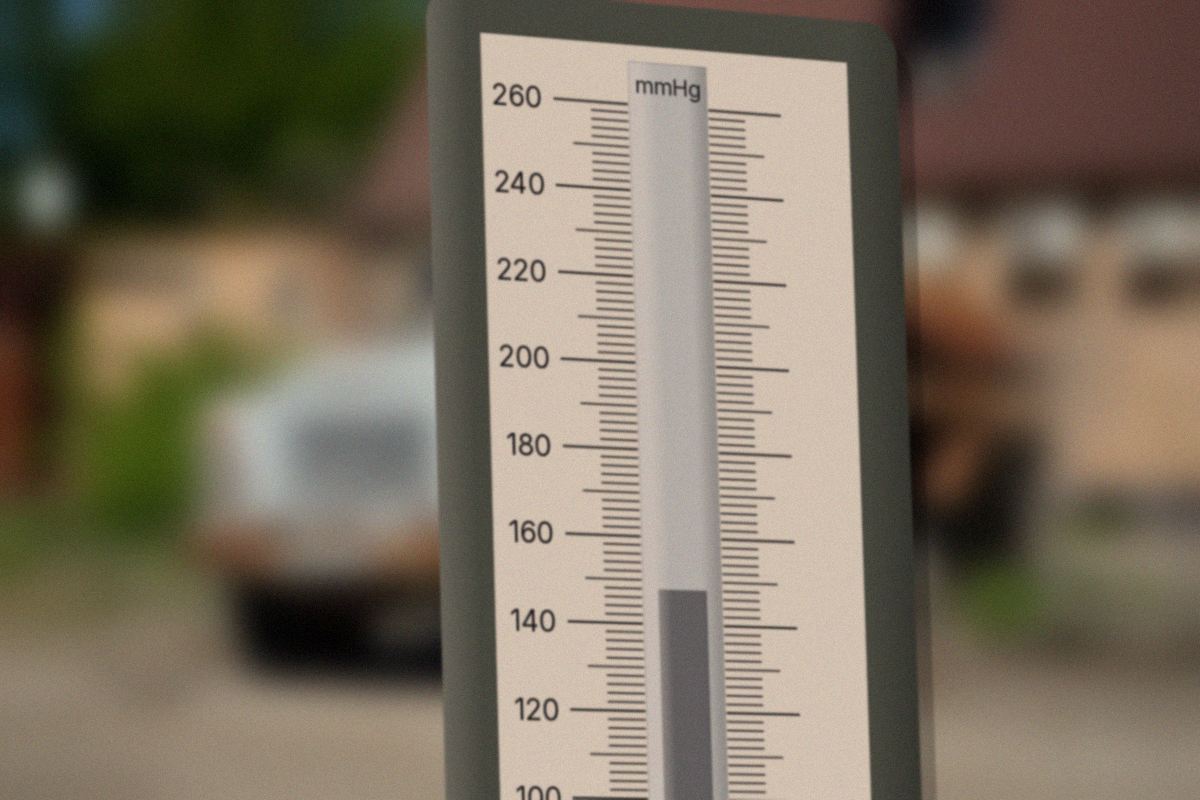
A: 148 mmHg
